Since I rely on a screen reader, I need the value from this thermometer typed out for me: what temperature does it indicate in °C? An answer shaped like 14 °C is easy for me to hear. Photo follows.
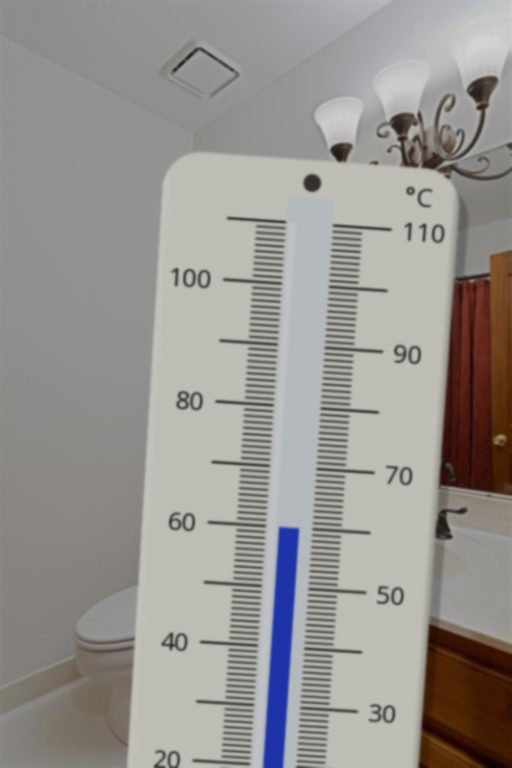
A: 60 °C
